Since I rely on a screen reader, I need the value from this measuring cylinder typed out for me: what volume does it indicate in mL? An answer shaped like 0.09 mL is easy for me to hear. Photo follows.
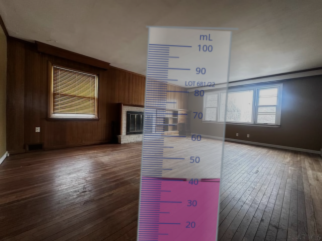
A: 40 mL
